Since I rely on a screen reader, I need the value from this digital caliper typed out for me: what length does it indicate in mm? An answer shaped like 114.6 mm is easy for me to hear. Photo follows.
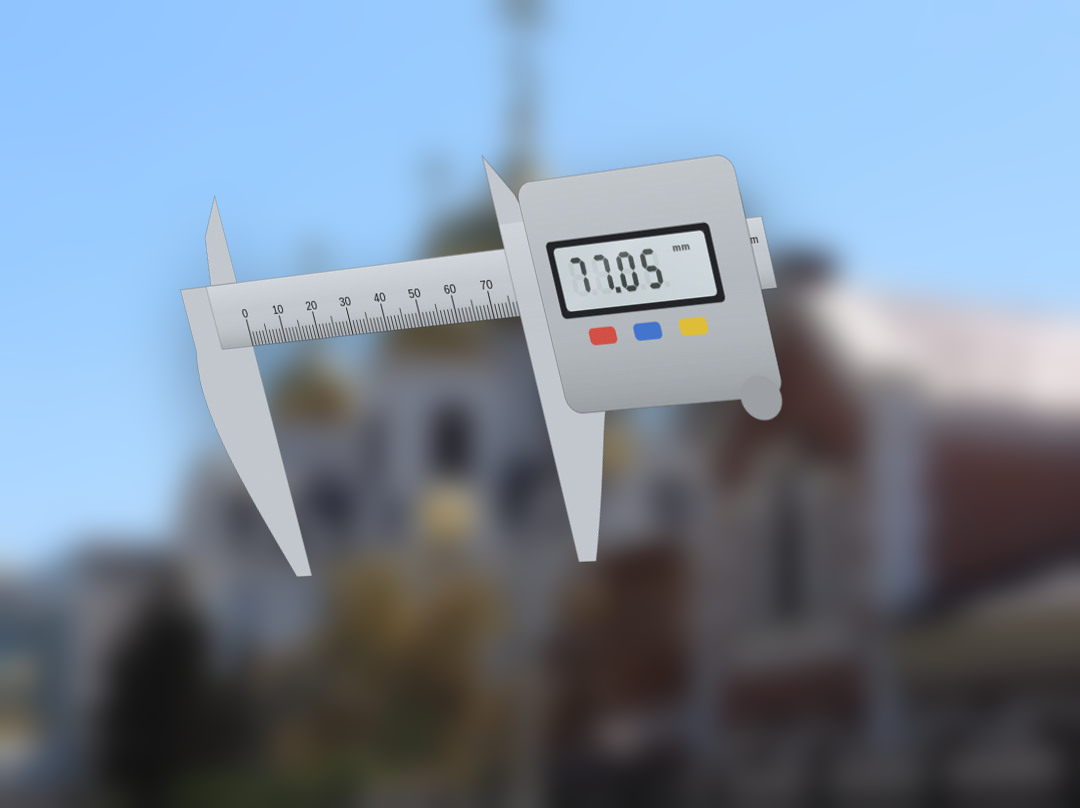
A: 77.05 mm
